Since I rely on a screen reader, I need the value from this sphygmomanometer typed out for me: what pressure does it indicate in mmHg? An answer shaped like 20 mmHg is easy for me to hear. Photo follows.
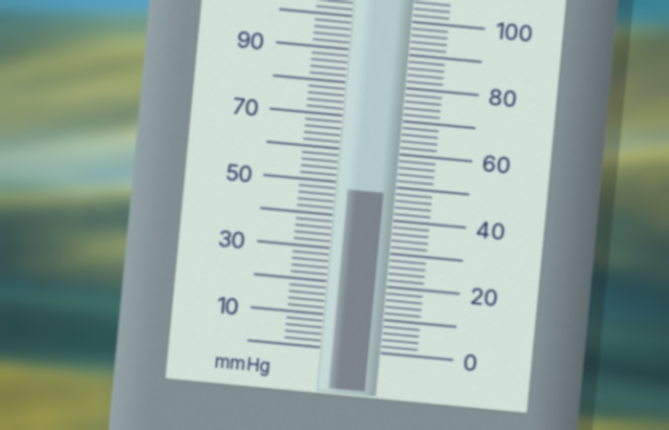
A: 48 mmHg
